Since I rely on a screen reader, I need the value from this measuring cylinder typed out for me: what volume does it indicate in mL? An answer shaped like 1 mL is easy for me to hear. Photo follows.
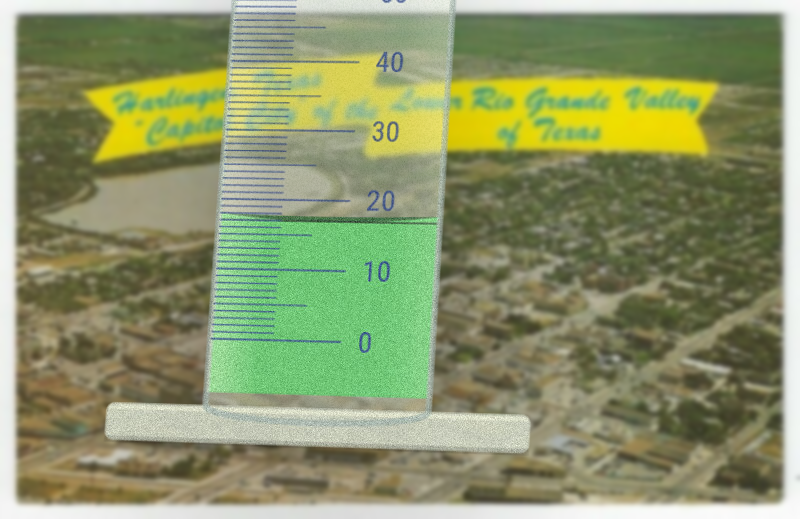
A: 17 mL
